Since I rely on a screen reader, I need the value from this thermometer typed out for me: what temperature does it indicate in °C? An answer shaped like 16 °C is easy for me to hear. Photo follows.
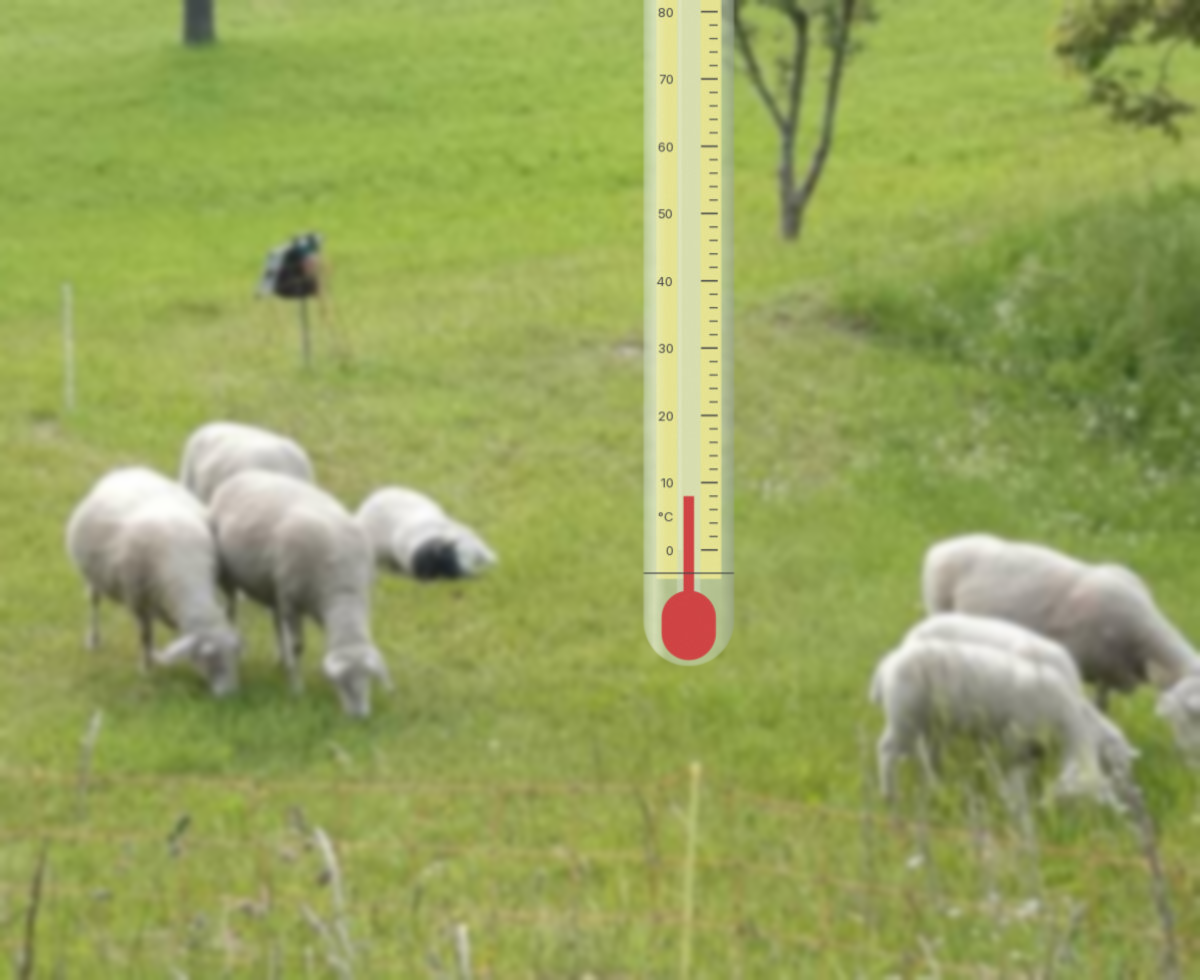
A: 8 °C
